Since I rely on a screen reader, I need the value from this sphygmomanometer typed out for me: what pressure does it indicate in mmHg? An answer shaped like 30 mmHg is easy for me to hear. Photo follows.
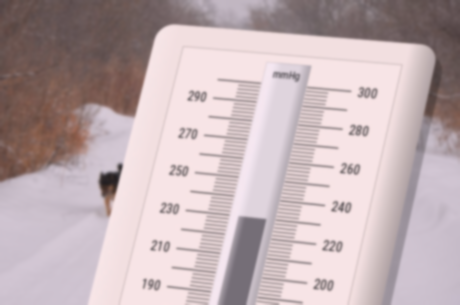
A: 230 mmHg
